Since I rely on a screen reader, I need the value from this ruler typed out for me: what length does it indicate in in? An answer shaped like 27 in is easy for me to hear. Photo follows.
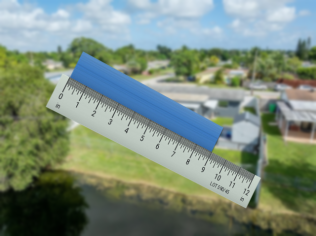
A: 9 in
